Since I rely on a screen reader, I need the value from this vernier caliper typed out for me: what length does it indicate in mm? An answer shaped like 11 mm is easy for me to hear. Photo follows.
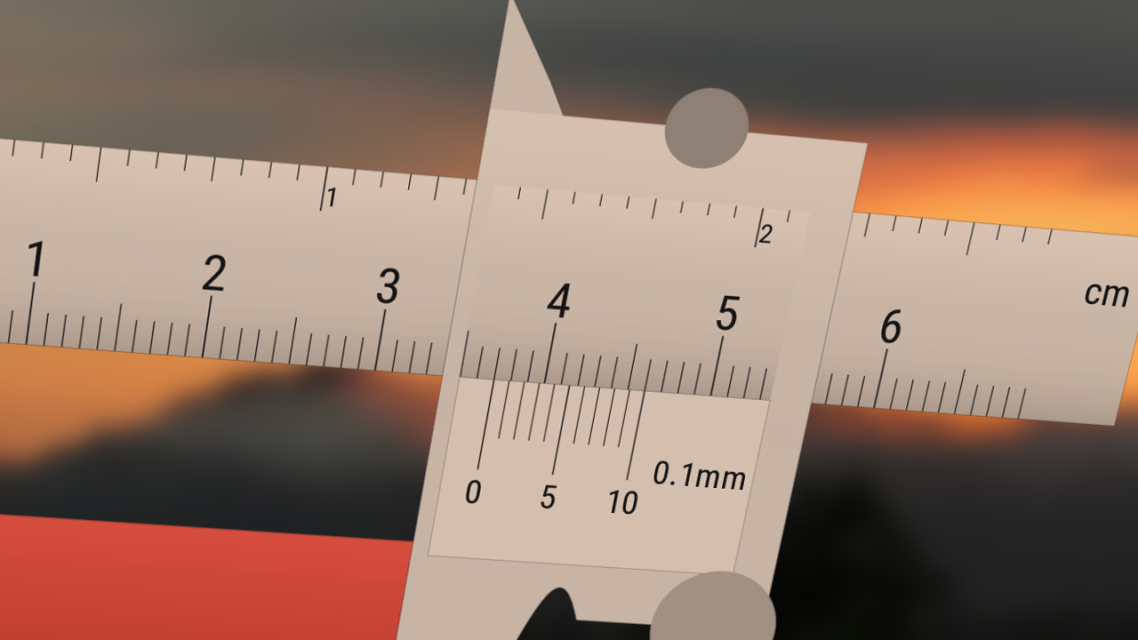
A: 37.0 mm
